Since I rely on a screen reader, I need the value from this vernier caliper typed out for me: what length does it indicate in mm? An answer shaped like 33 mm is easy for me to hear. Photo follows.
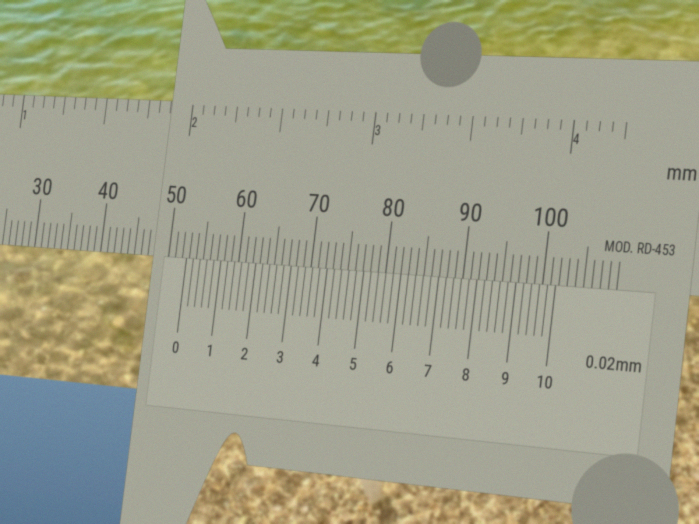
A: 52.6 mm
